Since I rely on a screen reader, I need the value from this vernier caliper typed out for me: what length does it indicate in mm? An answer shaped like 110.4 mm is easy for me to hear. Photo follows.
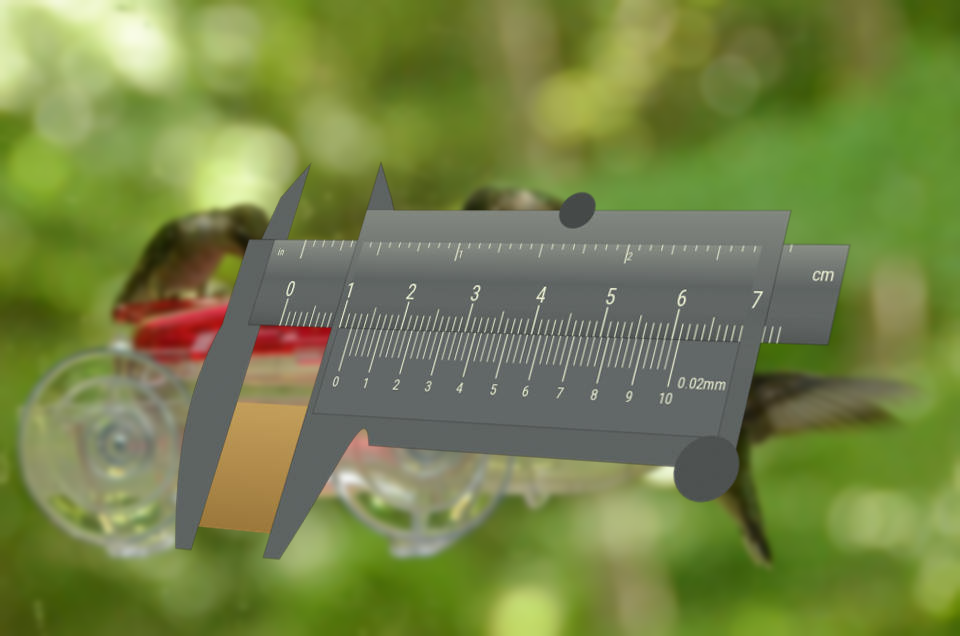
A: 12.0 mm
